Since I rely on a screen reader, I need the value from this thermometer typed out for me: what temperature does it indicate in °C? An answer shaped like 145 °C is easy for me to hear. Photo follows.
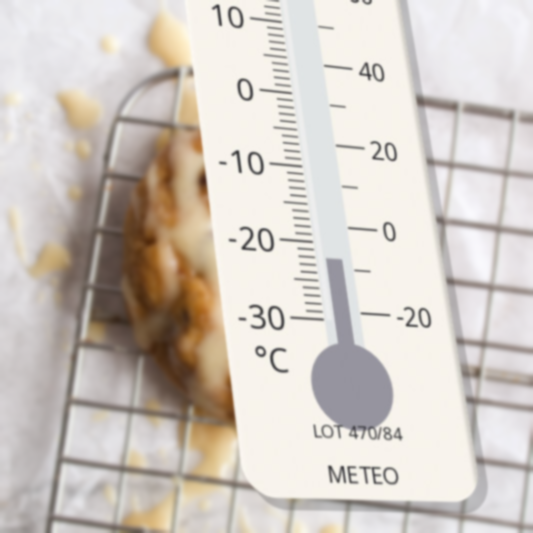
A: -22 °C
